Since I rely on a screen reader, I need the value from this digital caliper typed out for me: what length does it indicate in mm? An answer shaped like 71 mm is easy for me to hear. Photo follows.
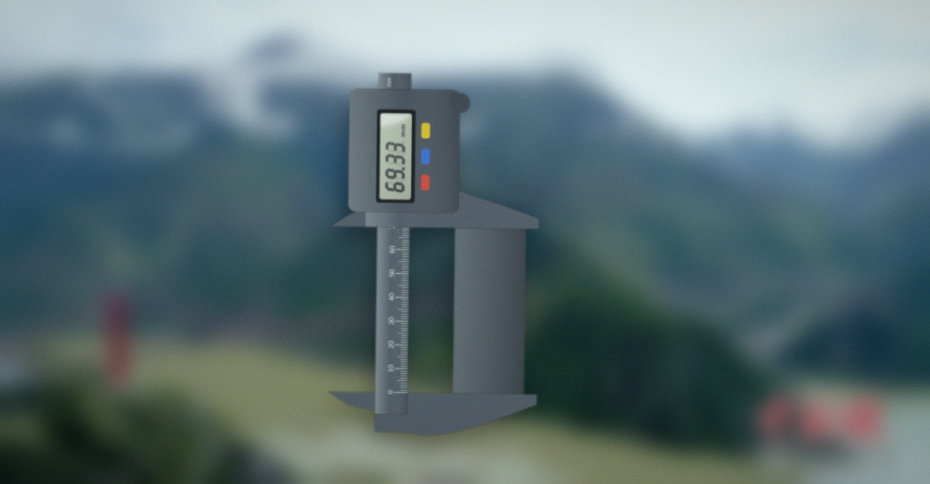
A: 69.33 mm
